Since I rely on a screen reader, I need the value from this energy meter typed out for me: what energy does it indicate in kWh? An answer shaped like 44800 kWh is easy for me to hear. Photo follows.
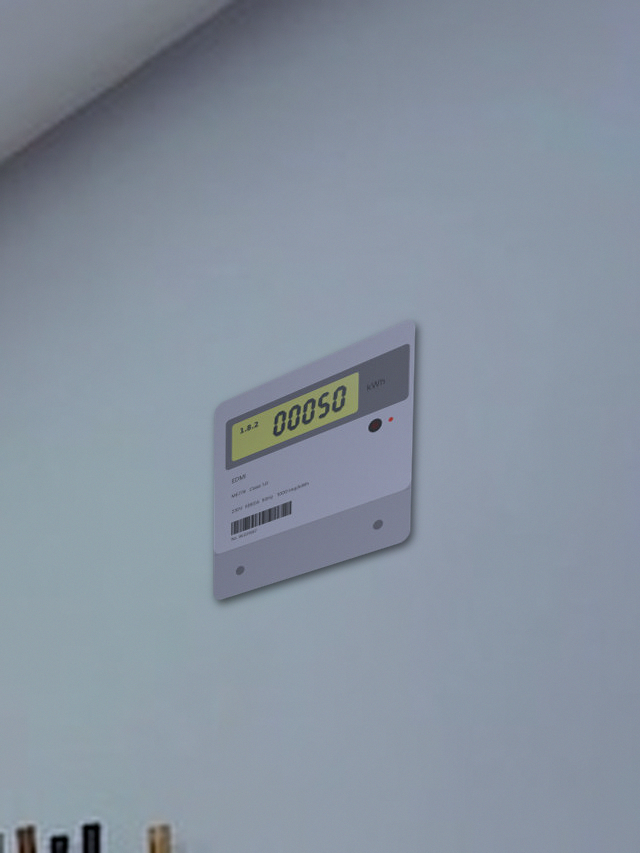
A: 50 kWh
